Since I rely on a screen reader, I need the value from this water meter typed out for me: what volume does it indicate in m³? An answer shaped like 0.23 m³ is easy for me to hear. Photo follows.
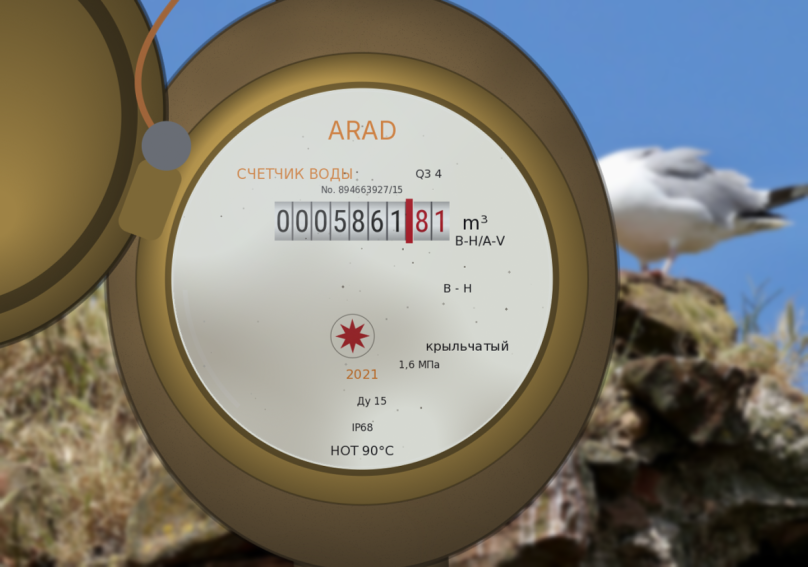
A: 5861.81 m³
